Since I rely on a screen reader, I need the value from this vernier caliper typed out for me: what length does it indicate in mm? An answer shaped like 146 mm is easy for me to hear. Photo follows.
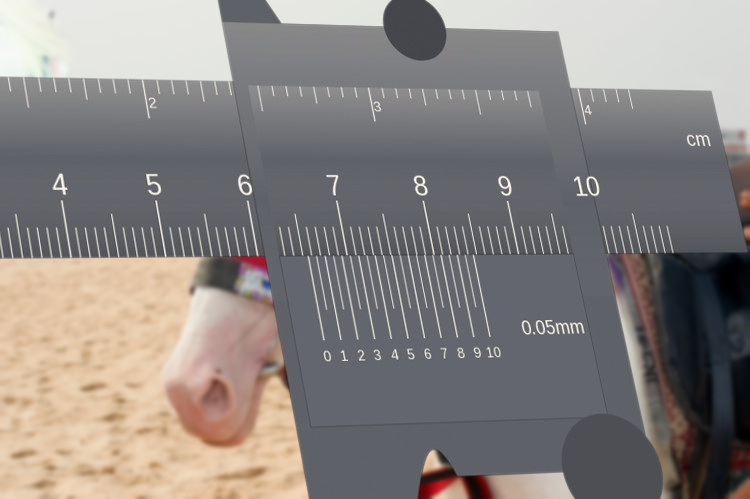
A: 65.6 mm
